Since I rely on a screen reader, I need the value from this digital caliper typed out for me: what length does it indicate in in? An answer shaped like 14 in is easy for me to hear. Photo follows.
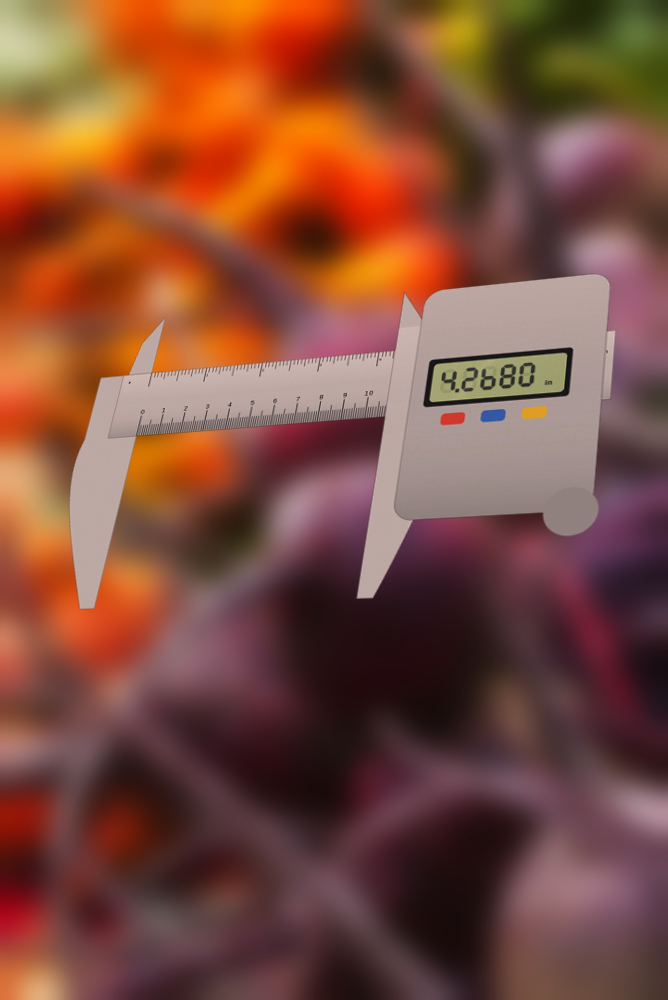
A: 4.2680 in
